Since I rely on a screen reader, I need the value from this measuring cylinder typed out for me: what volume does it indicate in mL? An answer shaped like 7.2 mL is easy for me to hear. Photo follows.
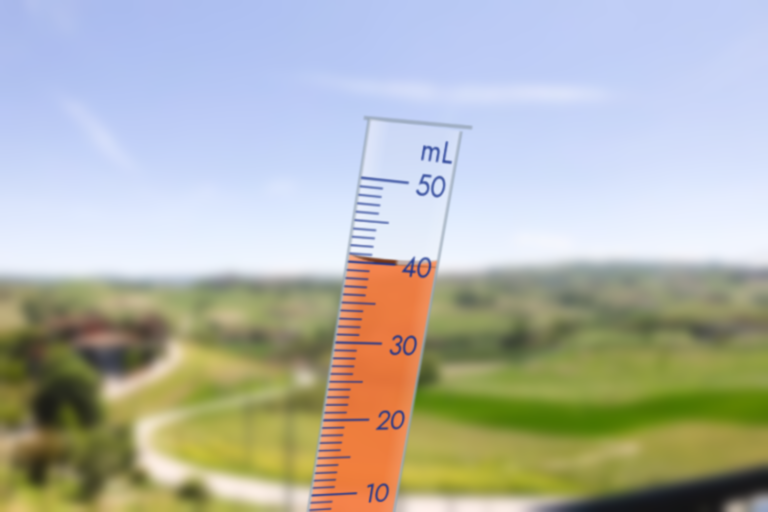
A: 40 mL
